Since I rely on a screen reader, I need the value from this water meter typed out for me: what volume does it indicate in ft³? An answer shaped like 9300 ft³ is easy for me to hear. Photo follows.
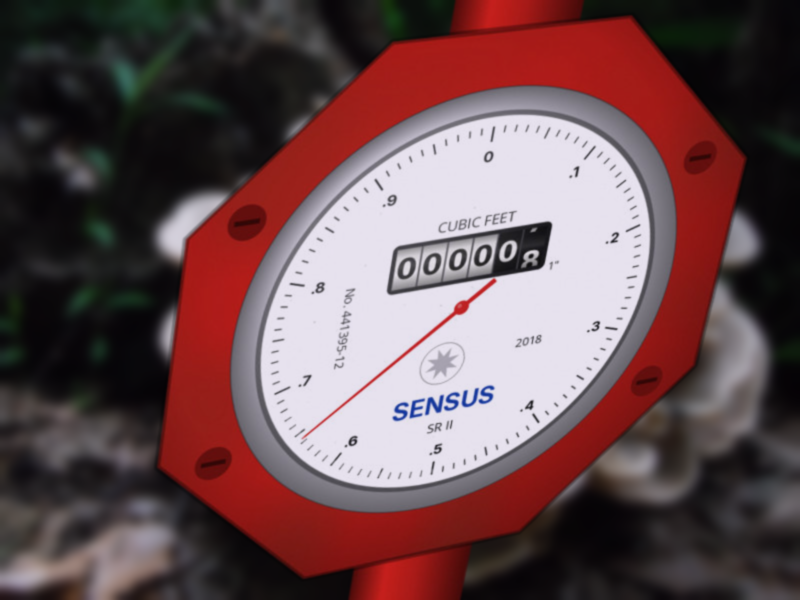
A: 7.64 ft³
